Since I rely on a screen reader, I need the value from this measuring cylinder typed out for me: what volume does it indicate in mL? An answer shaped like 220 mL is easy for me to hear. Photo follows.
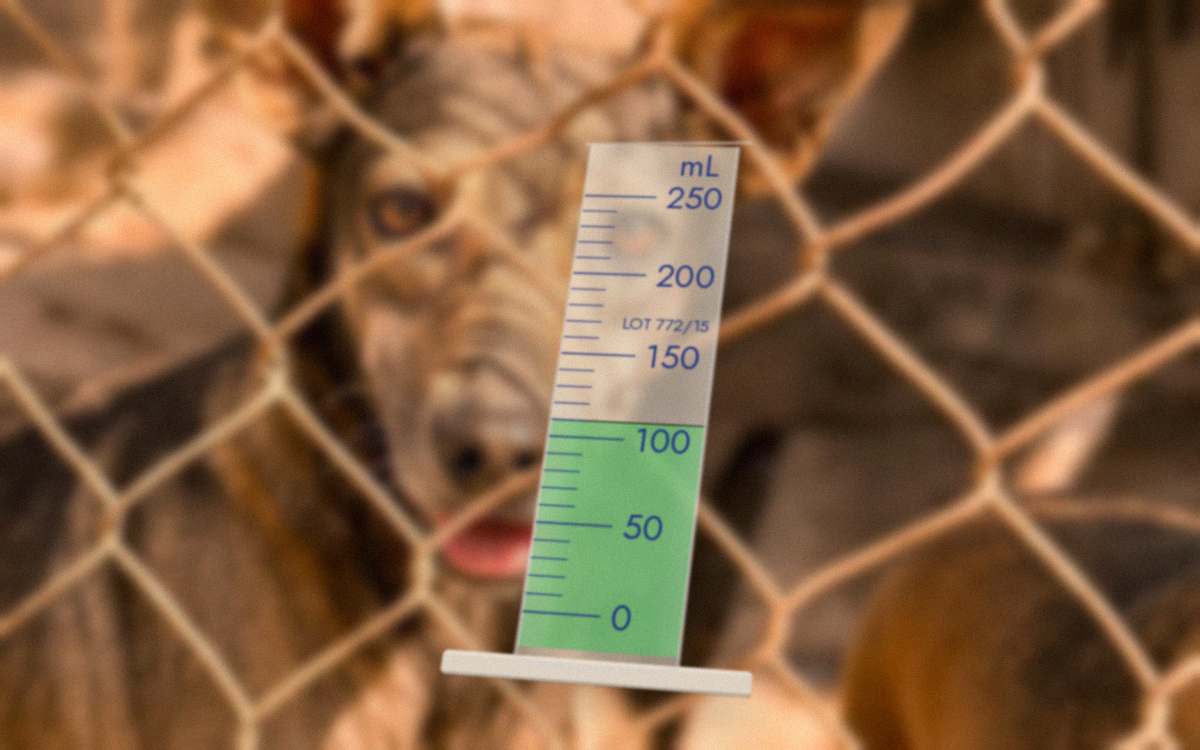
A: 110 mL
